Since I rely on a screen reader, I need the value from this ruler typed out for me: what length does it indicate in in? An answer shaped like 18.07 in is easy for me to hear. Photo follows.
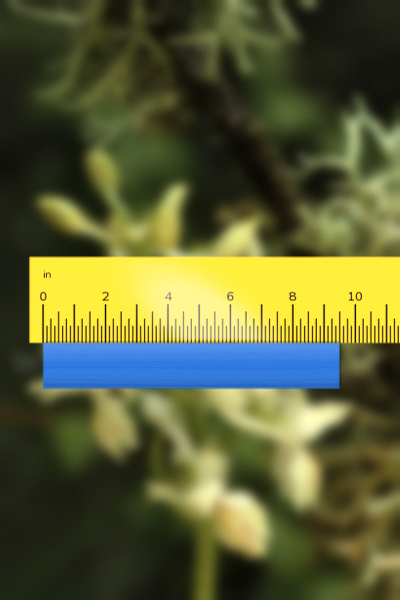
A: 9.5 in
